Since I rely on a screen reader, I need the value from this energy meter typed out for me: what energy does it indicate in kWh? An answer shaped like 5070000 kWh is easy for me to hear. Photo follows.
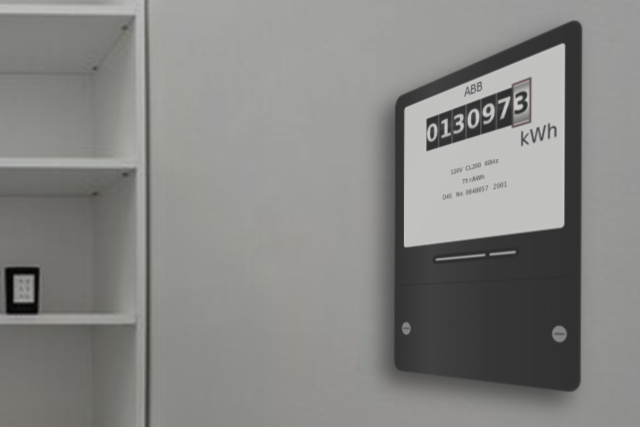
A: 13097.3 kWh
